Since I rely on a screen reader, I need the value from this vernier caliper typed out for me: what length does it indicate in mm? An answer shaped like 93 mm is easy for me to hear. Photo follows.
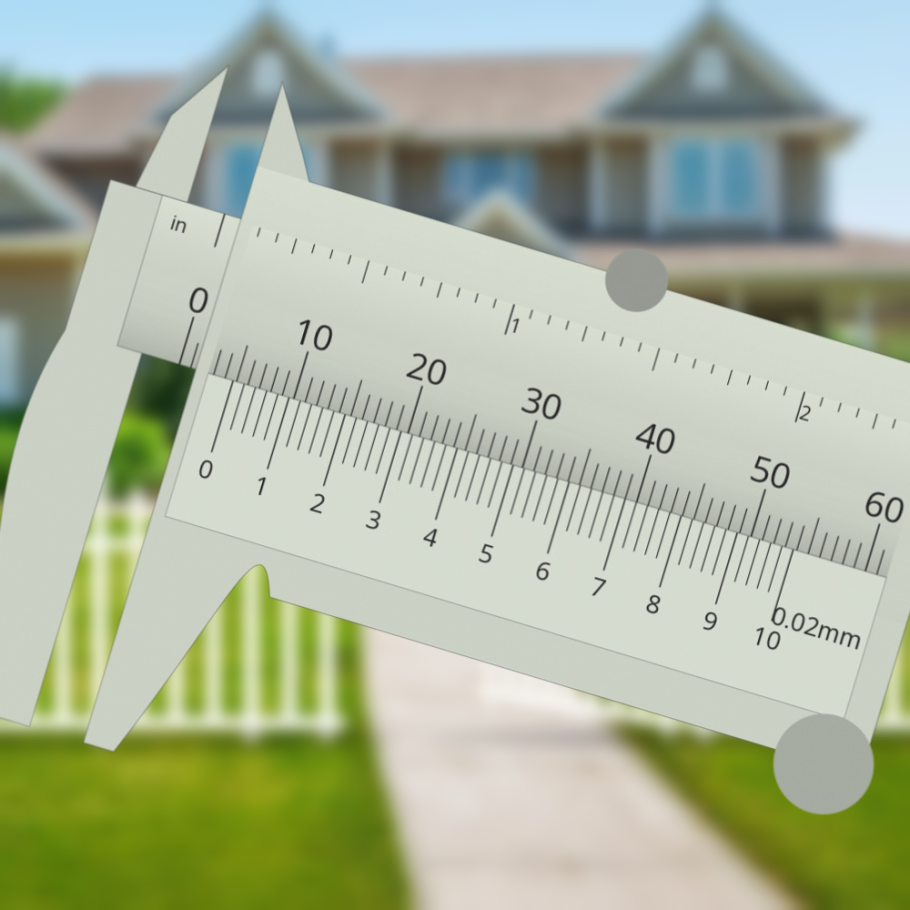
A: 4.7 mm
